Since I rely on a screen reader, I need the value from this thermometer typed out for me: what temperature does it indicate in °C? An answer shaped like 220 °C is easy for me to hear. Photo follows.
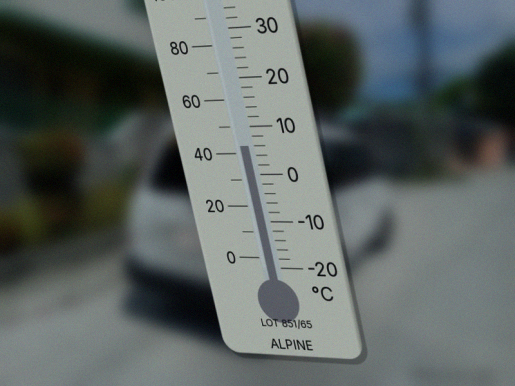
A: 6 °C
